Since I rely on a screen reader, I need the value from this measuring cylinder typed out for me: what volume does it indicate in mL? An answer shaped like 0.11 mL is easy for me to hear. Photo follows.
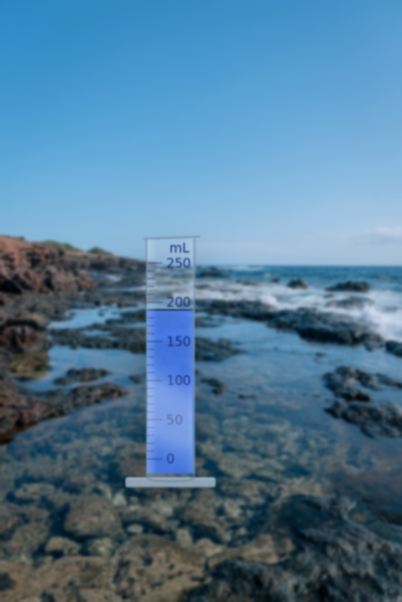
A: 190 mL
